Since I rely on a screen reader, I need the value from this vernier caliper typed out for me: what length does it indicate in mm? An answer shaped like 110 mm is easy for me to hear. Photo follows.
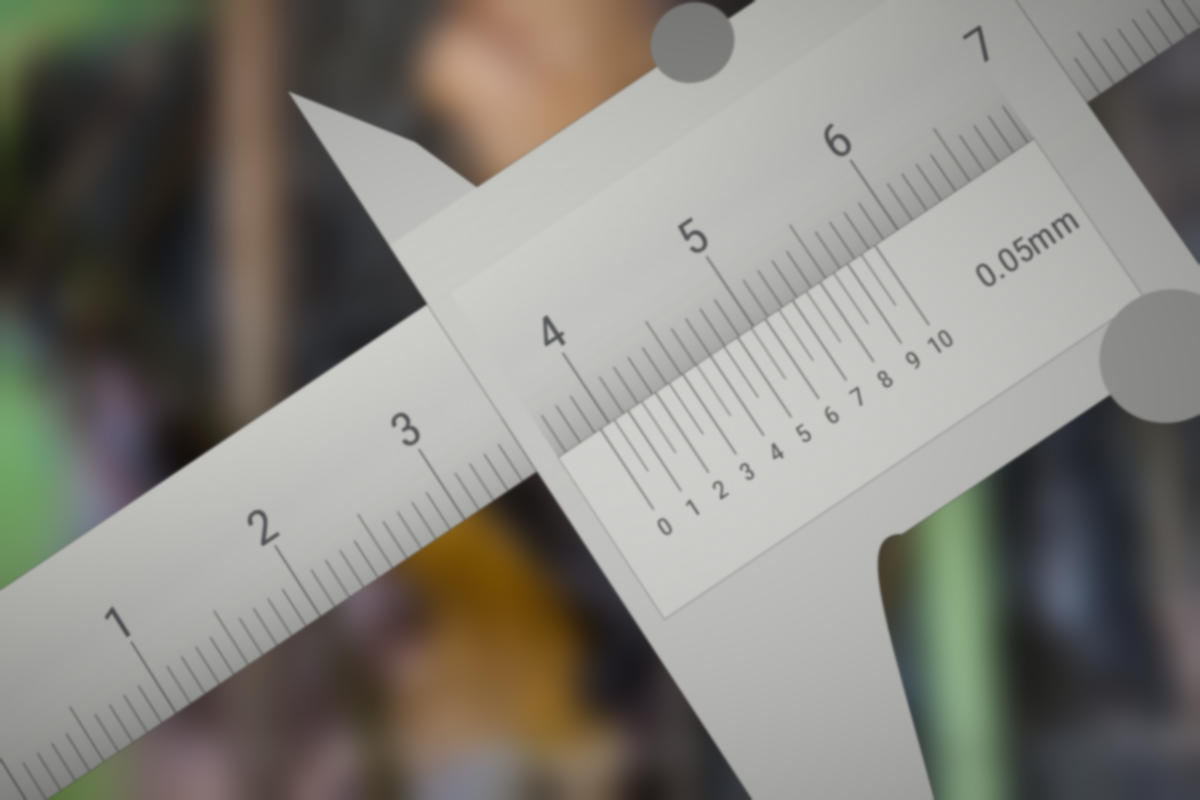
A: 39.4 mm
